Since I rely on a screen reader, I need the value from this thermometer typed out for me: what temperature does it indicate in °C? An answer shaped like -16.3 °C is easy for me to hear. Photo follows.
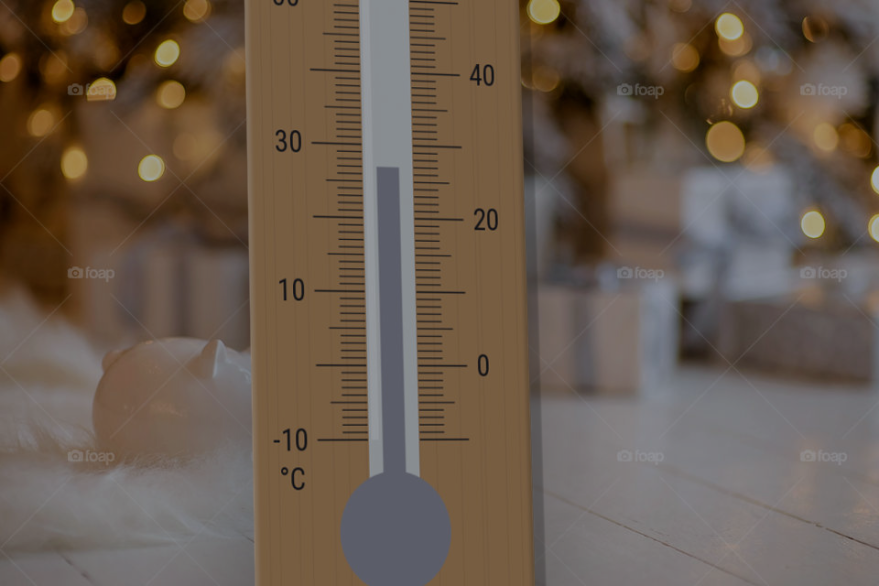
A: 27 °C
